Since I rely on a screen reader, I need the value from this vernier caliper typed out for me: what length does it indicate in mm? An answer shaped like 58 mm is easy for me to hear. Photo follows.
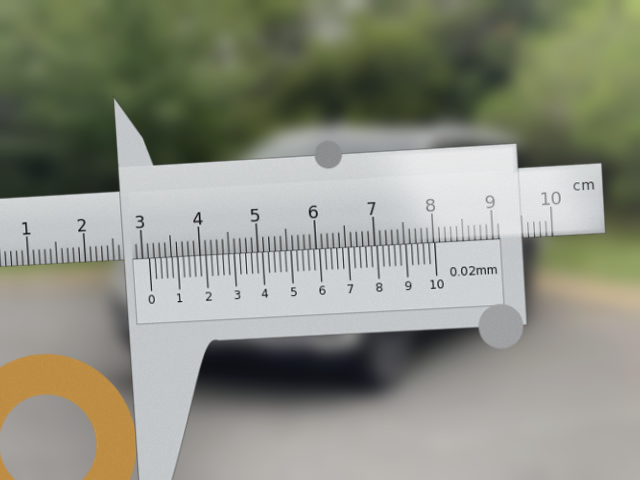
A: 31.2 mm
